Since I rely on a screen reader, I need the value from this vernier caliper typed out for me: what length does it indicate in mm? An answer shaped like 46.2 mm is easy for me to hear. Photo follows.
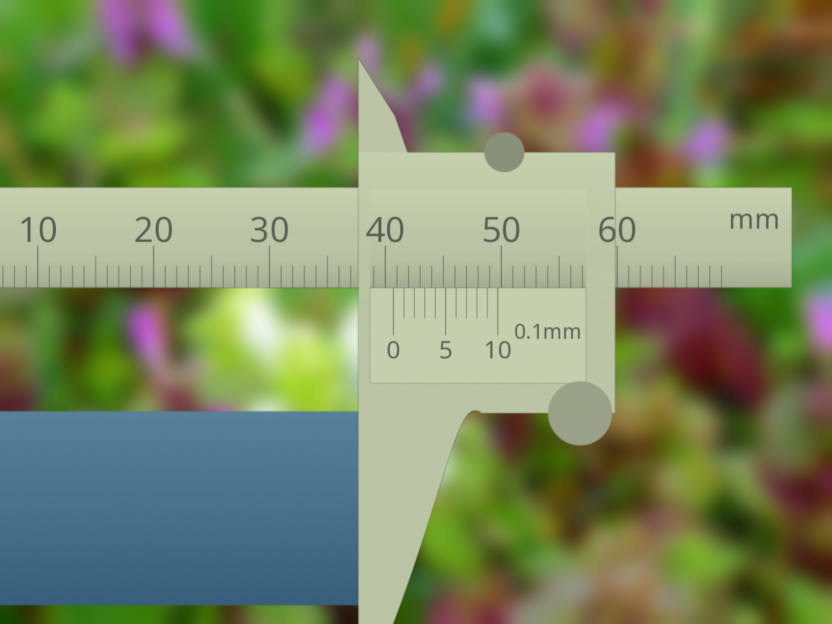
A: 40.7 mm
